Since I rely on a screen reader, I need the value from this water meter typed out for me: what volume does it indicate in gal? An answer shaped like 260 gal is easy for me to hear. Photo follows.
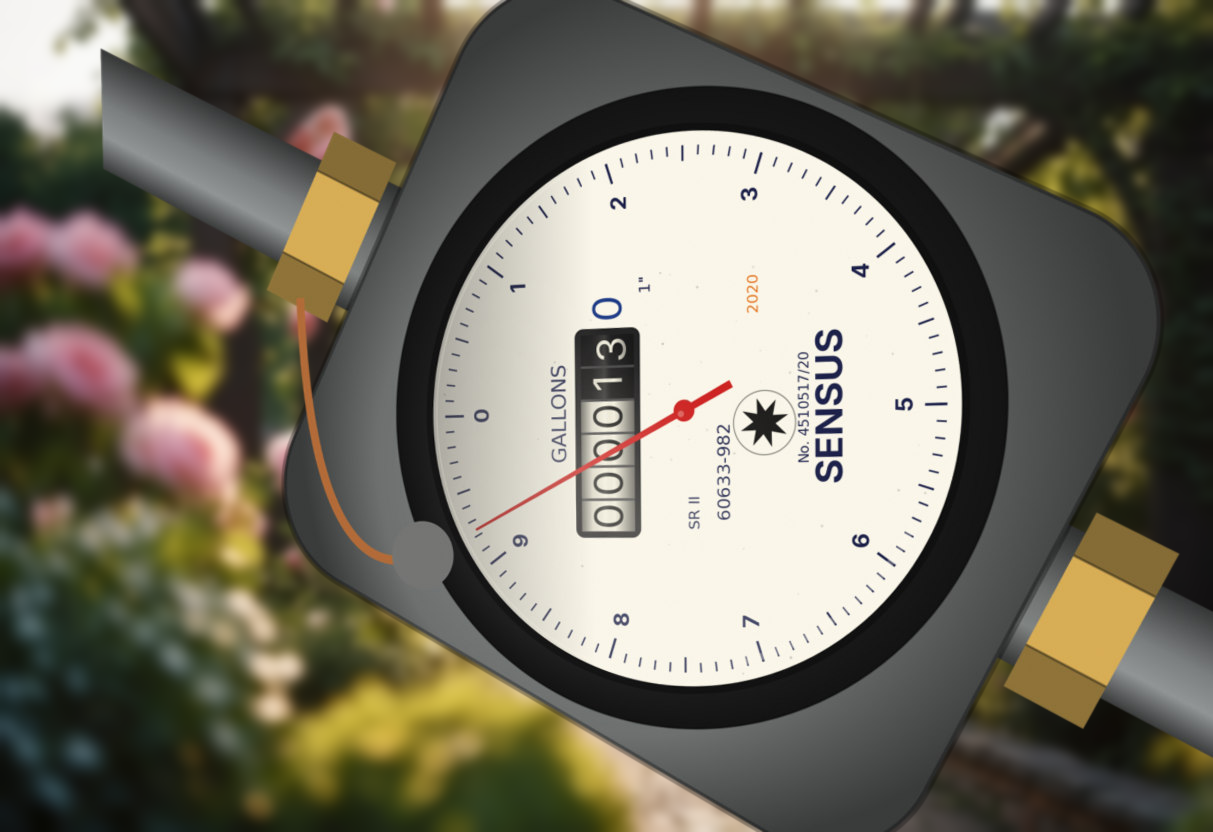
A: 129.2 gal
